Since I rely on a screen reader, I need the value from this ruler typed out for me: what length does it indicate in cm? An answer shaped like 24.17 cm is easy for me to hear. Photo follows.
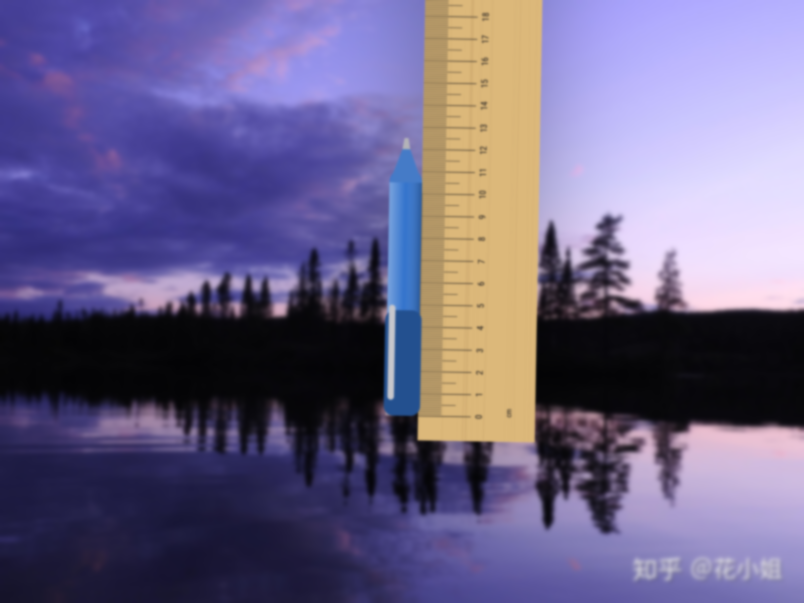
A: 12.5 cm
